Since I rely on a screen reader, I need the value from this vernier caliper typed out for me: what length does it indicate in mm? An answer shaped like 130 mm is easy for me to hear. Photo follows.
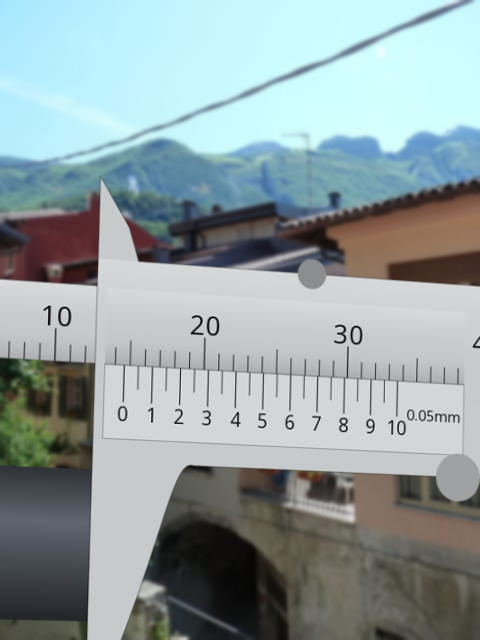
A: 14.6 mm
